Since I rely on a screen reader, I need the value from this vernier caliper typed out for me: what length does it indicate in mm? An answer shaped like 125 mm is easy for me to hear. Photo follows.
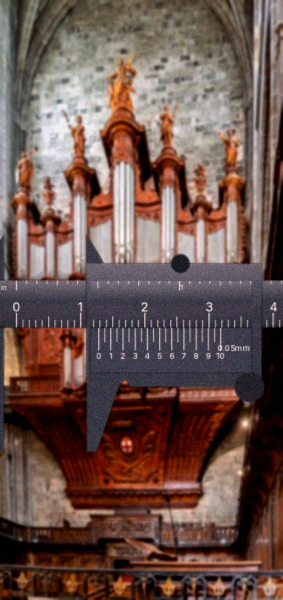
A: 12.8 mm
